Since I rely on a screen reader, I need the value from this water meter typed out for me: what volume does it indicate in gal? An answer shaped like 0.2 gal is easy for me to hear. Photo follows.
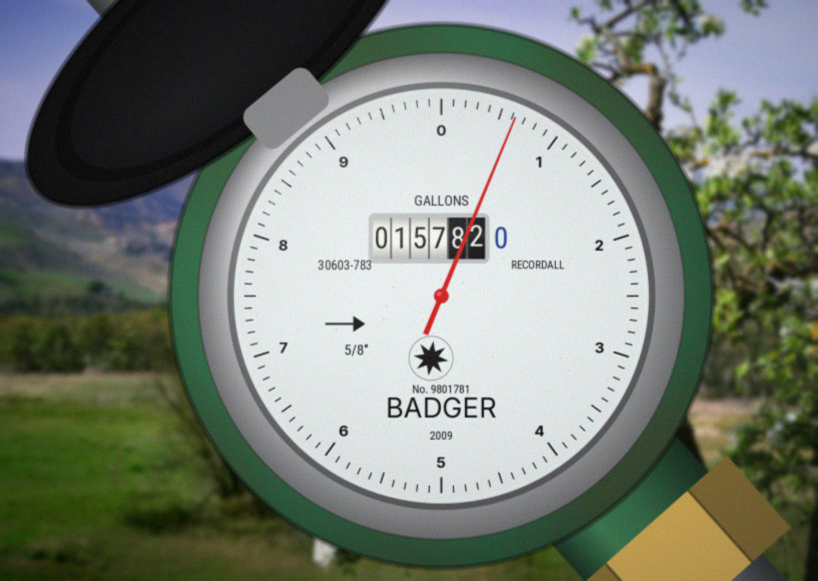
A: 157820.6 gal
